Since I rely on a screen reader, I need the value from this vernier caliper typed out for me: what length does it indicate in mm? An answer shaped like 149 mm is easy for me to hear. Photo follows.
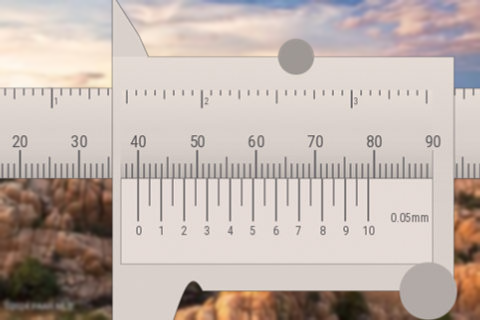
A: 40.0 mm
